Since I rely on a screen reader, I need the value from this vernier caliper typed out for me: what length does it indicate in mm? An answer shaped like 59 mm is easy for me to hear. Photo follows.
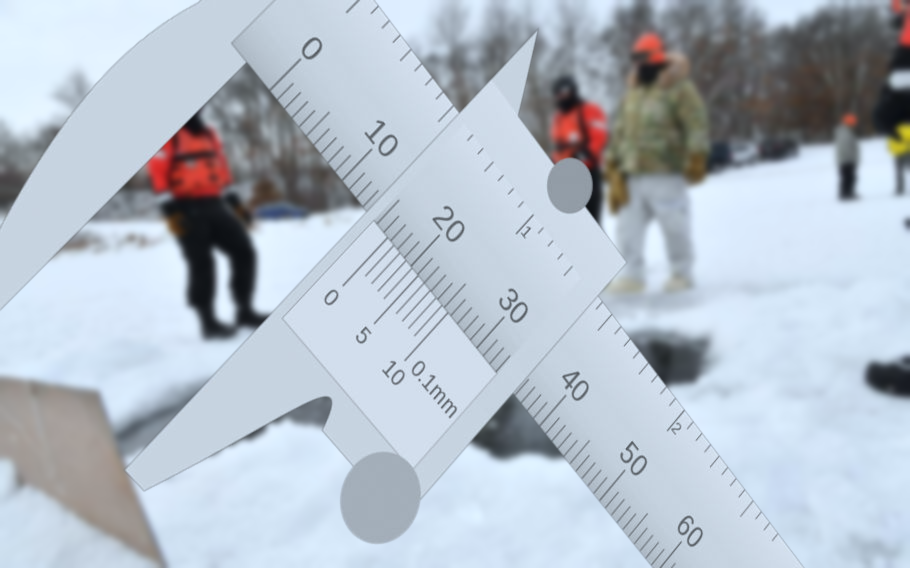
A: 16.6 mm
